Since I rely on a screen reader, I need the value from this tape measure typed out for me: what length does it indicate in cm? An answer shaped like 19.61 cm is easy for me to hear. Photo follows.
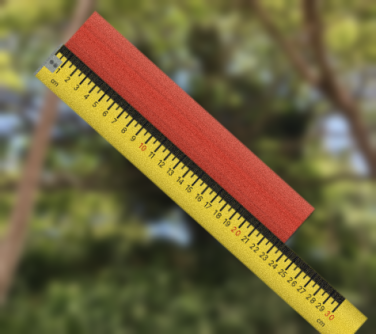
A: 23.5 cm
